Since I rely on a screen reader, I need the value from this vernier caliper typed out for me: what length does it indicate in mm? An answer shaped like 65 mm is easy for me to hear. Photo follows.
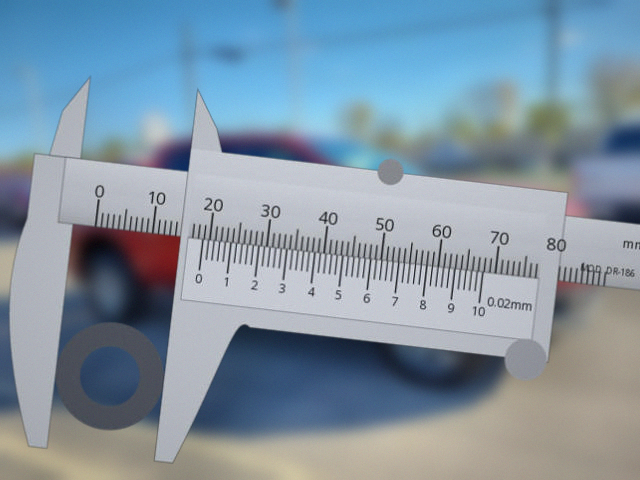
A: 18.8 mm
